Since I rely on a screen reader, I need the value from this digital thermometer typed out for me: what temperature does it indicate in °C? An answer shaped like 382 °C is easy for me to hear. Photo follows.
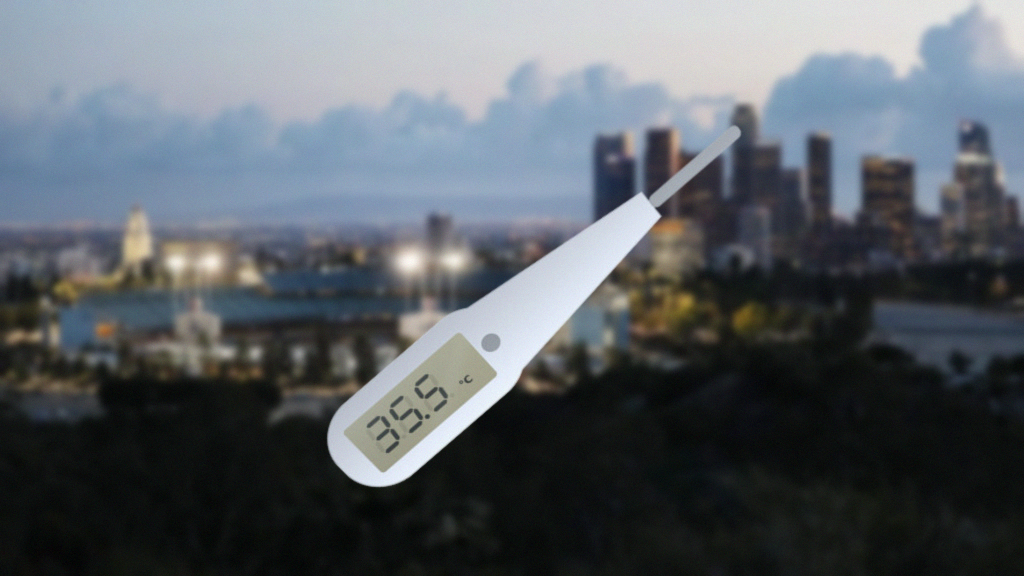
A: 35.5 °C
